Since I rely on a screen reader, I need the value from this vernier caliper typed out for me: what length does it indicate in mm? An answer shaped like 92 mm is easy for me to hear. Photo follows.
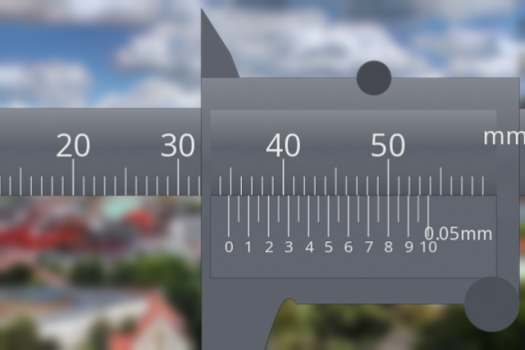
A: 34.8 mm
